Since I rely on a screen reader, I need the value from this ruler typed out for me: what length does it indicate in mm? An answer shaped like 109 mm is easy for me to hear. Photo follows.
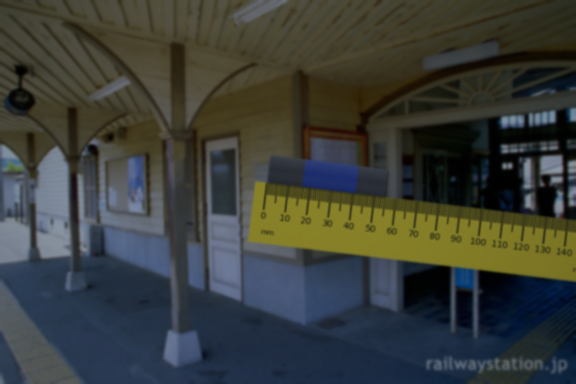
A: 55 mm
